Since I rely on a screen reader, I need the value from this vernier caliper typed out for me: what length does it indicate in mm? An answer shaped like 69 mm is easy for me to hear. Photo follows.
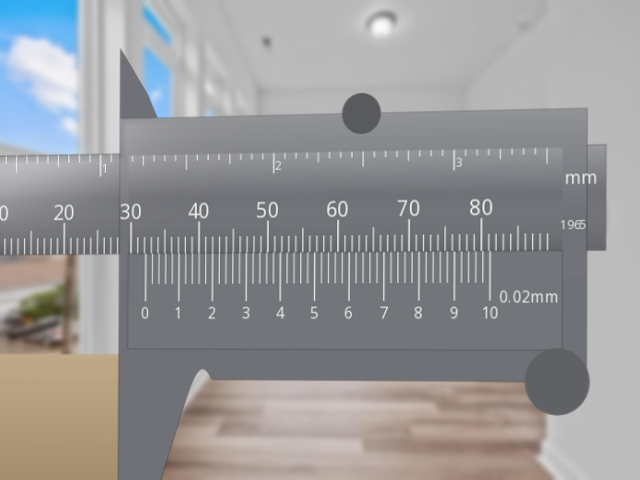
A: 32.2 mm
